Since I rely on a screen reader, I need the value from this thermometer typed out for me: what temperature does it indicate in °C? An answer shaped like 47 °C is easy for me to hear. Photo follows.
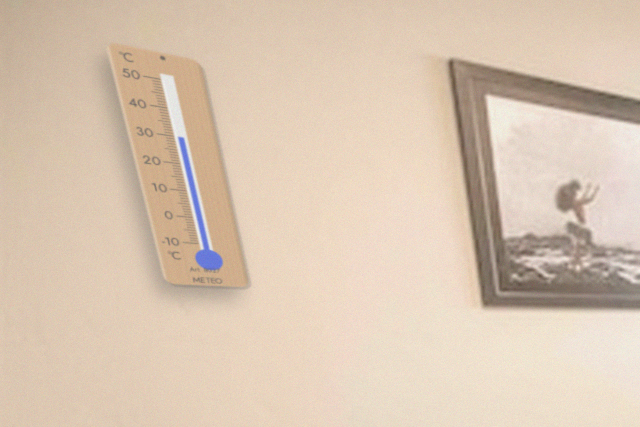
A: 30 °C
